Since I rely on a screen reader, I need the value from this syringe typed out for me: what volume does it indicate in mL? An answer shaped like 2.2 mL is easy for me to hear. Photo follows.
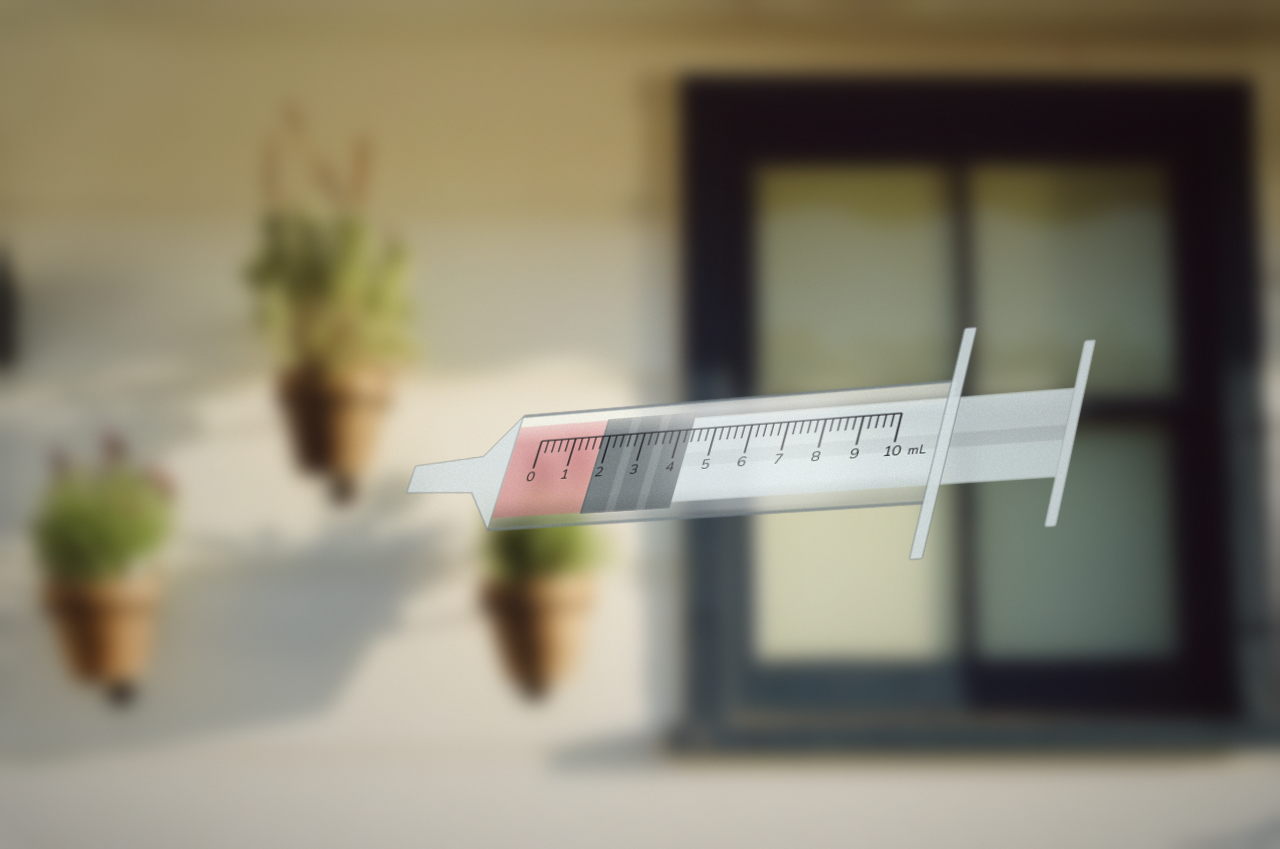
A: 1.8 mL
